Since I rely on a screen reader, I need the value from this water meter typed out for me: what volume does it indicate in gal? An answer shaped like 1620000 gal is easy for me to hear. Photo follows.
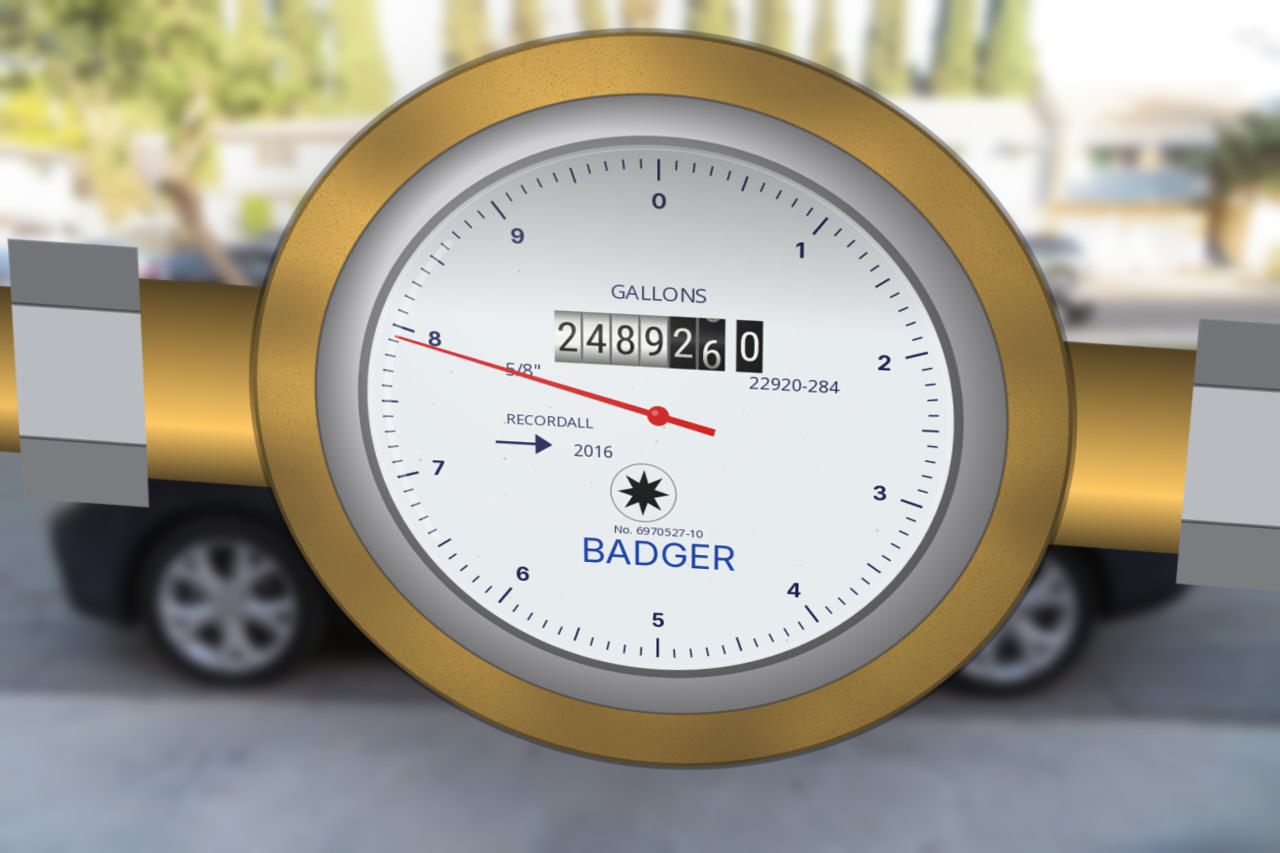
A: 2489257.9 gal
